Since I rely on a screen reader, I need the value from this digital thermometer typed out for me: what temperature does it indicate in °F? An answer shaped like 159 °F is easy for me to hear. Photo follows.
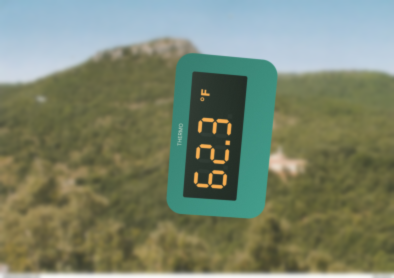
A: 62.3 °F
